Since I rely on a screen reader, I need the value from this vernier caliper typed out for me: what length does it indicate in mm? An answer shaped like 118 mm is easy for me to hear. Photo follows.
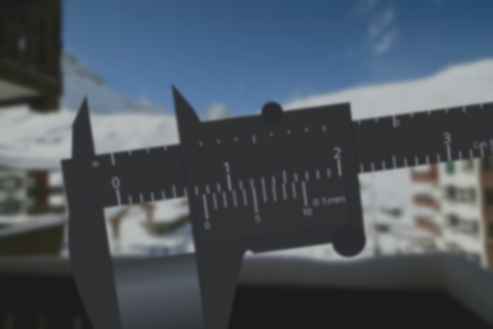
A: 7.6 mm
